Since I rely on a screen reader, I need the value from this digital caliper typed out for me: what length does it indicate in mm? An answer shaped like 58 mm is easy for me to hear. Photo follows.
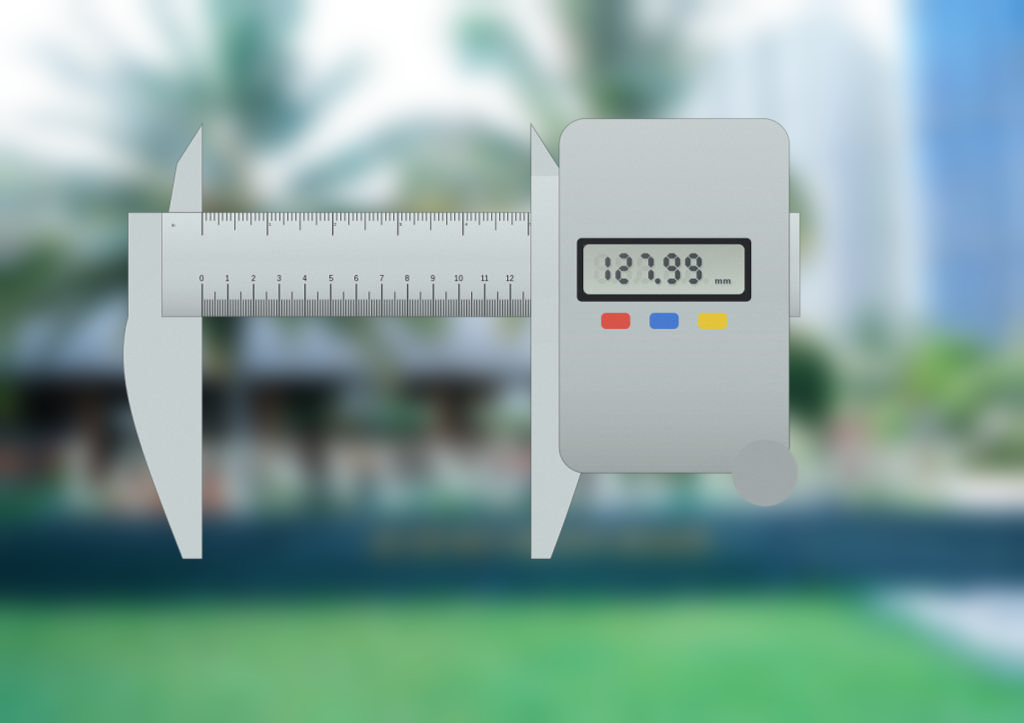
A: 127.99 mm
